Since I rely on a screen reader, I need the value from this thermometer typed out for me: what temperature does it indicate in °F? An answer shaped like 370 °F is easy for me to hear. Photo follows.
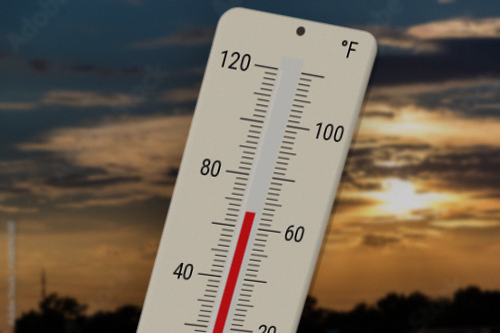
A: 66 °F
